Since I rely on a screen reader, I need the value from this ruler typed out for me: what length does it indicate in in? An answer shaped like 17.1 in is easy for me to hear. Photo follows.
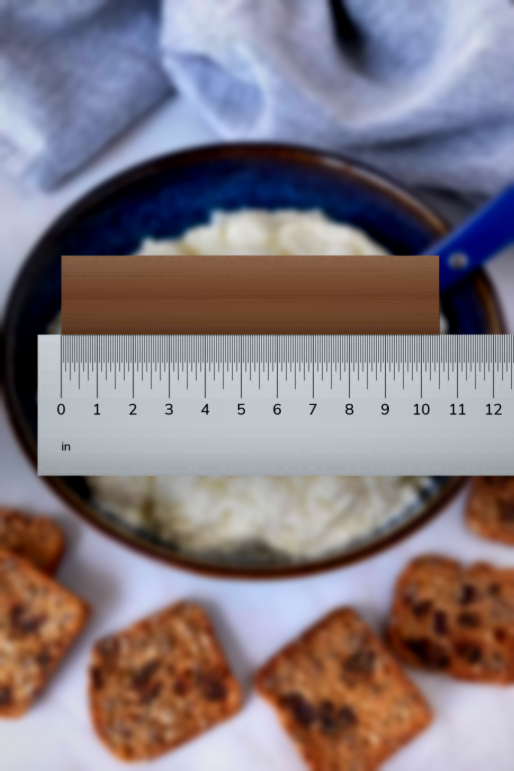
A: 10.5 in
